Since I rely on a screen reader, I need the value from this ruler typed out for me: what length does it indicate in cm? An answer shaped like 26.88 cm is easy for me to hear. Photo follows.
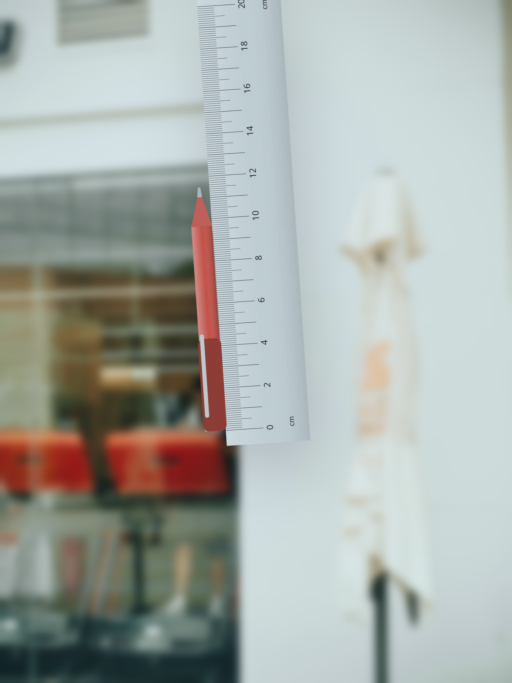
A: 11.5 cm
